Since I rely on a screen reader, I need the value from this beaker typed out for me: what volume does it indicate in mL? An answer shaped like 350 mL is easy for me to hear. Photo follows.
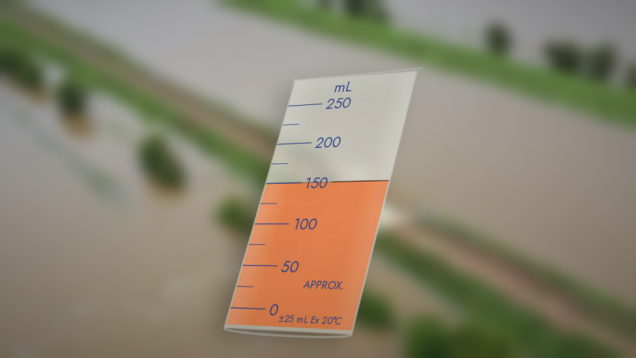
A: 150 mL
